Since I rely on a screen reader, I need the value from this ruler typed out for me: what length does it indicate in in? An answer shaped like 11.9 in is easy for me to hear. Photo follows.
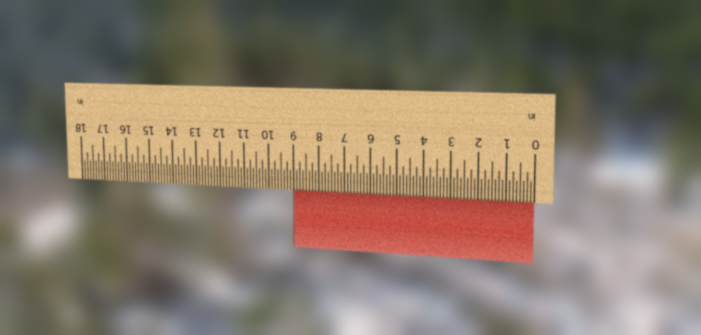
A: 9 in
